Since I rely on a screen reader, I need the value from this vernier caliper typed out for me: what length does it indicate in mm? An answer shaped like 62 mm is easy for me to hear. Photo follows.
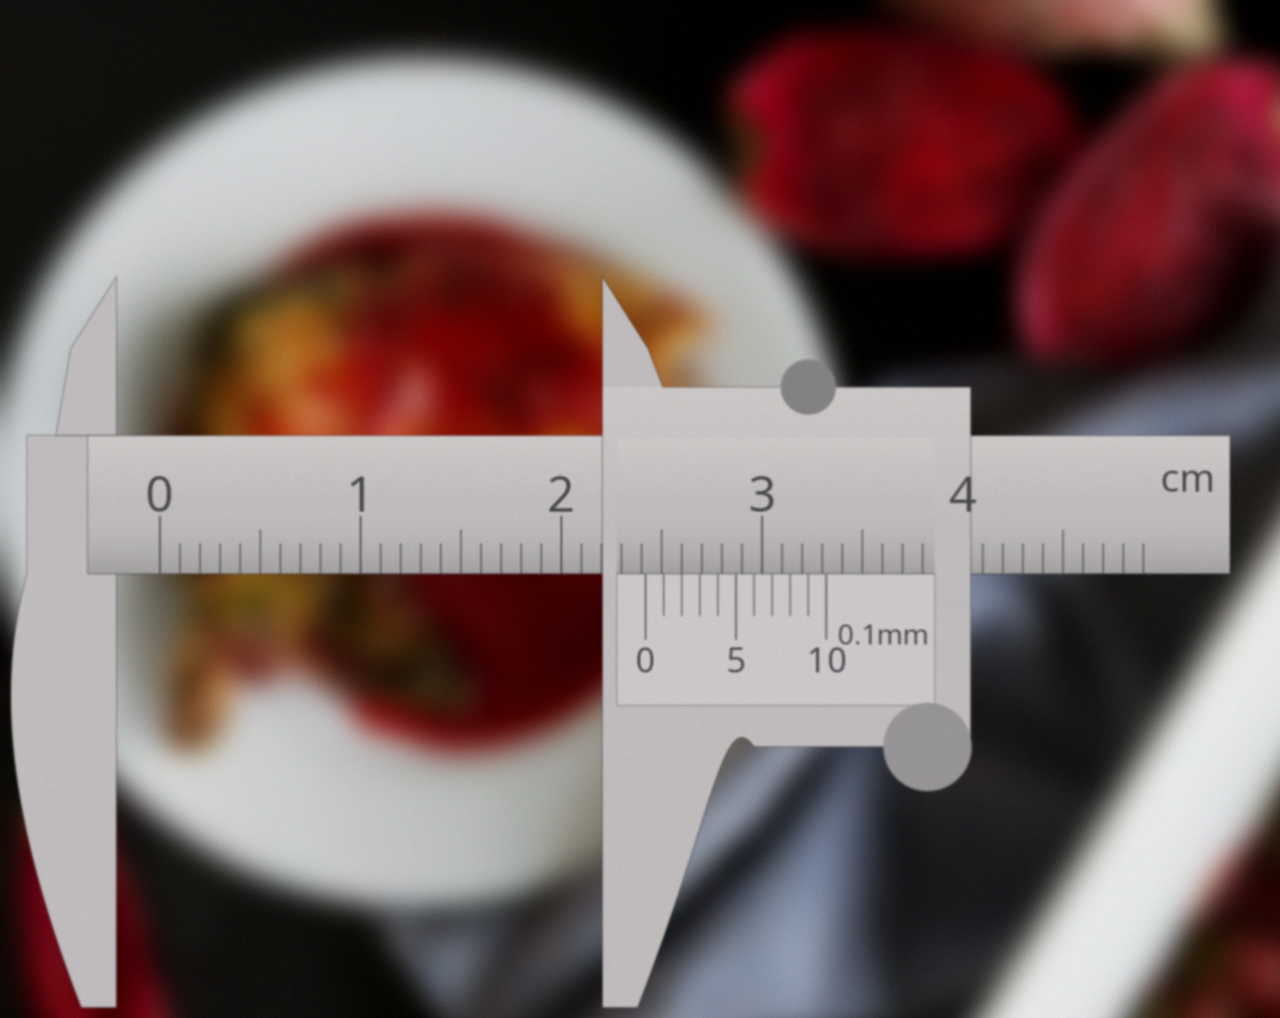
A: 24.2 mm
